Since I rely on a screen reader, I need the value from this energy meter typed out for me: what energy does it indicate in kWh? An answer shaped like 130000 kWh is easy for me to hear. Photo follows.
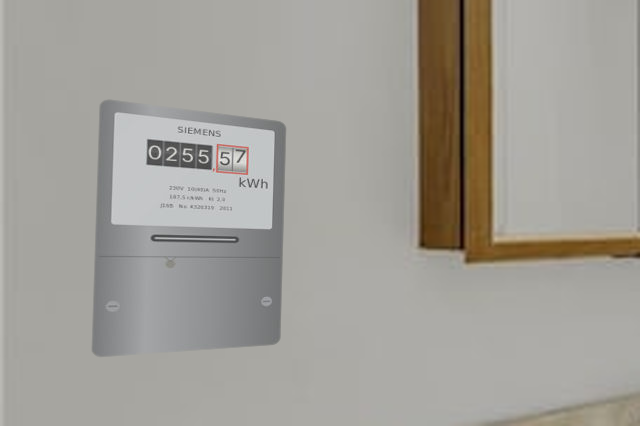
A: 255.57 kWh
